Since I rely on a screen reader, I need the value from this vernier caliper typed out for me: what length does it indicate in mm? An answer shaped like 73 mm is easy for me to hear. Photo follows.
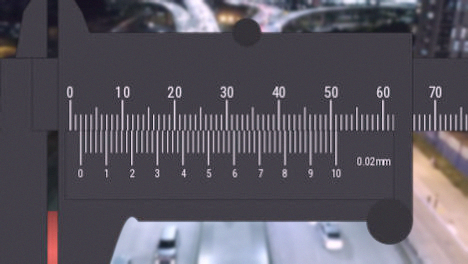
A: 2.0 mm
